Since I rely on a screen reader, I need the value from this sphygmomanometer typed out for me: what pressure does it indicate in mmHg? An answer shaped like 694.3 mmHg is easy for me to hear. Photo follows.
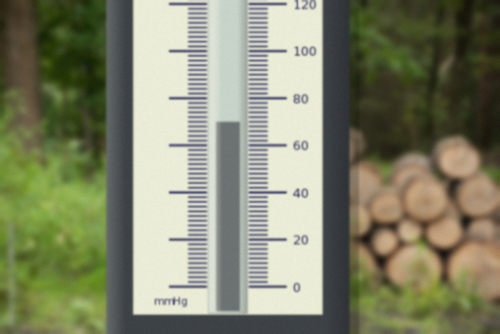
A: 70 mmHg
